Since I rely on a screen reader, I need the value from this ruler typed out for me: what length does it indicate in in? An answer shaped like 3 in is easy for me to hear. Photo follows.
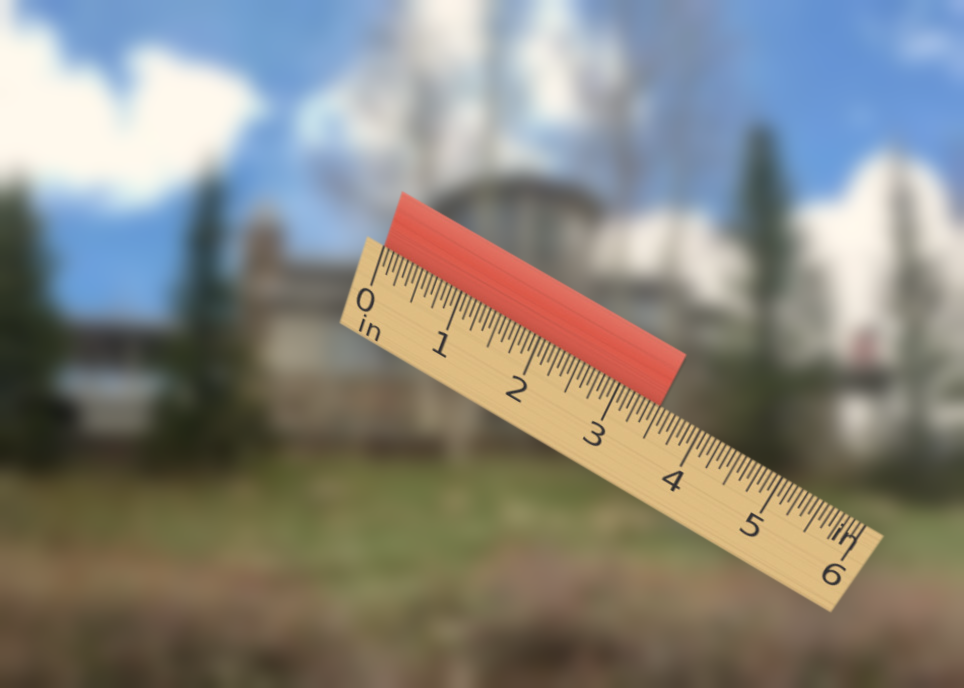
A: 3.5 in
